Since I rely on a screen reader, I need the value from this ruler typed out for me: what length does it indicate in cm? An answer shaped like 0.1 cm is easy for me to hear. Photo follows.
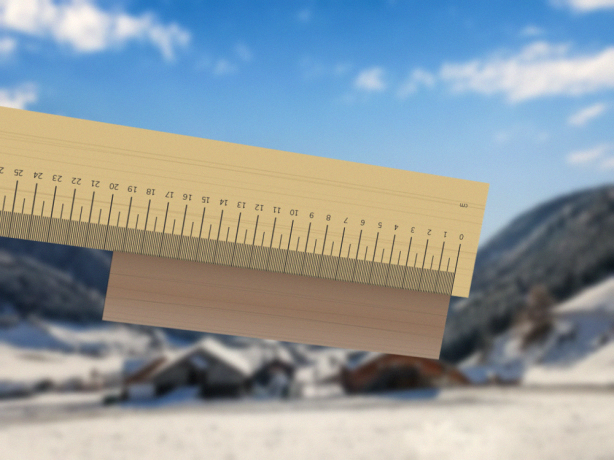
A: 19.5 cm
